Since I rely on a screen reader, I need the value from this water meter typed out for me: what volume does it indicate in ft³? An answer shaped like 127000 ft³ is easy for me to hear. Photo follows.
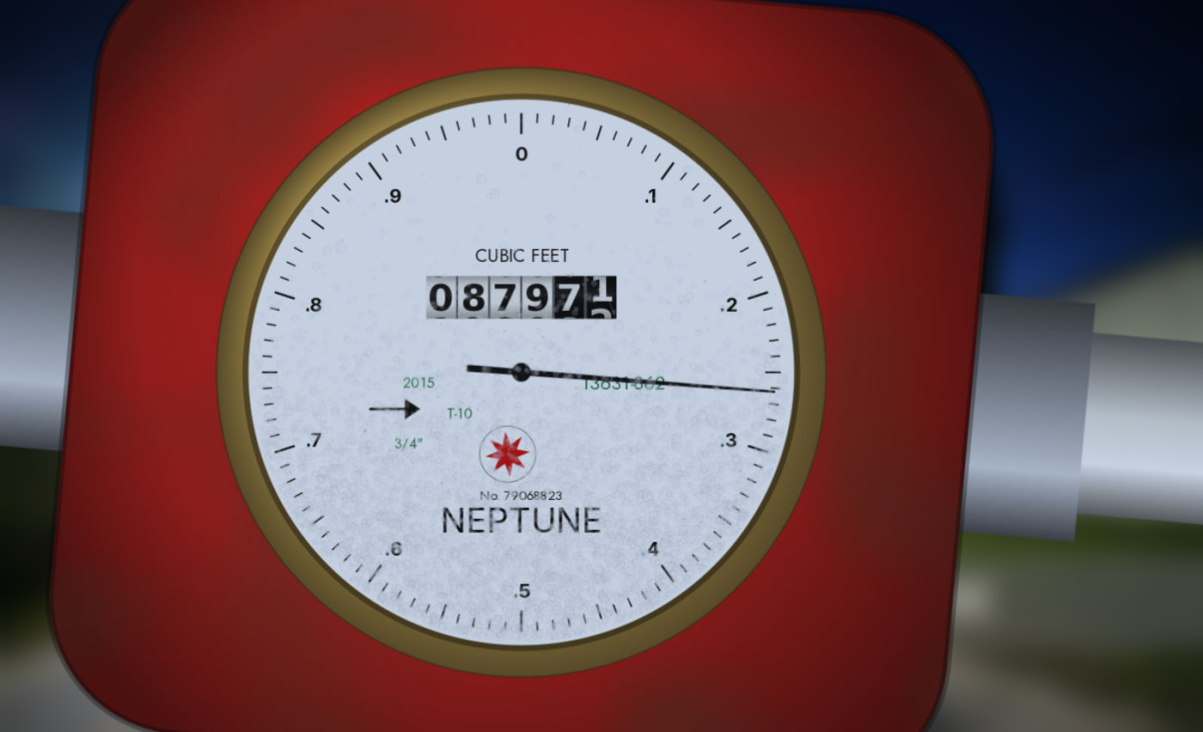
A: 87971.26 ft³
